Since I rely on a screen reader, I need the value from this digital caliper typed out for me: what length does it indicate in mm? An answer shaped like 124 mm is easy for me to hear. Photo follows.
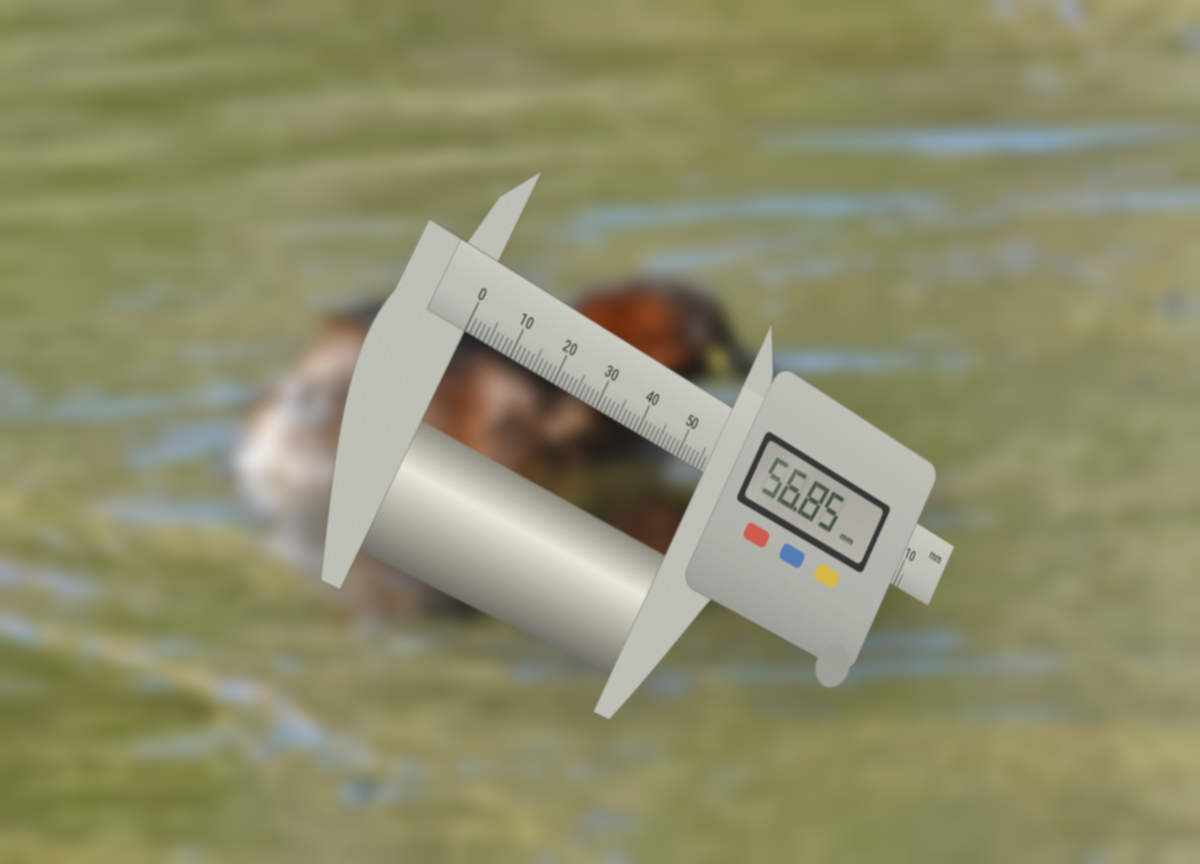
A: 56.85 mm
